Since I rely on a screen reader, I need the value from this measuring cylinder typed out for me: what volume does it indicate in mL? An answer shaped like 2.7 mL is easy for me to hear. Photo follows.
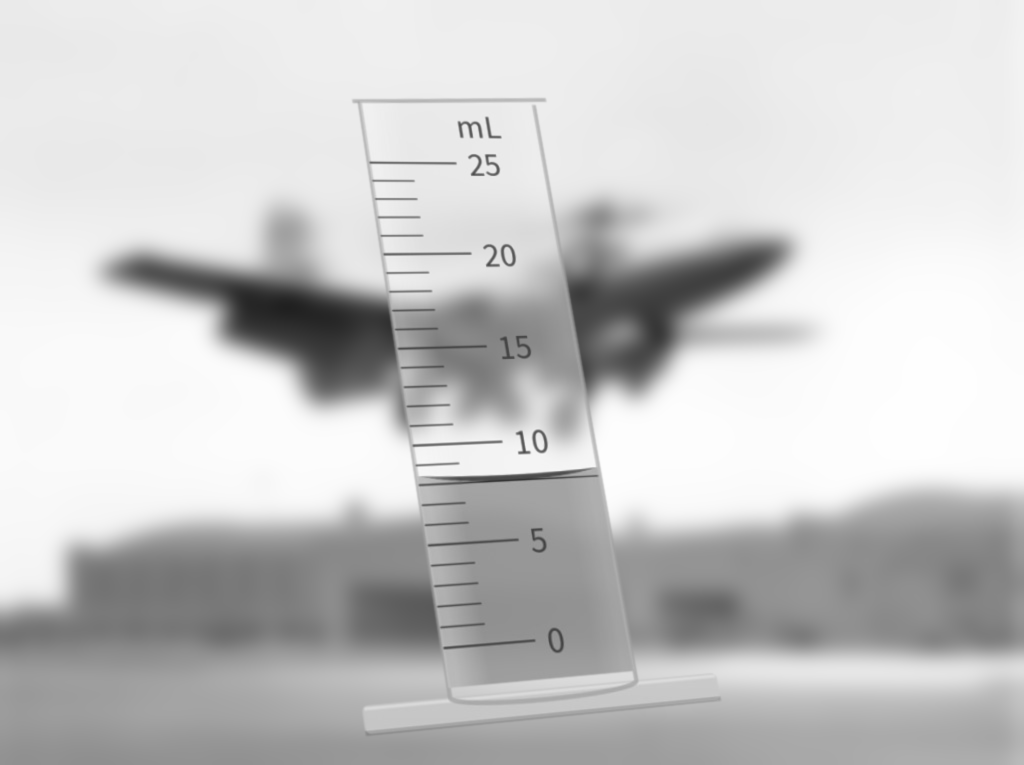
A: 8 mL
